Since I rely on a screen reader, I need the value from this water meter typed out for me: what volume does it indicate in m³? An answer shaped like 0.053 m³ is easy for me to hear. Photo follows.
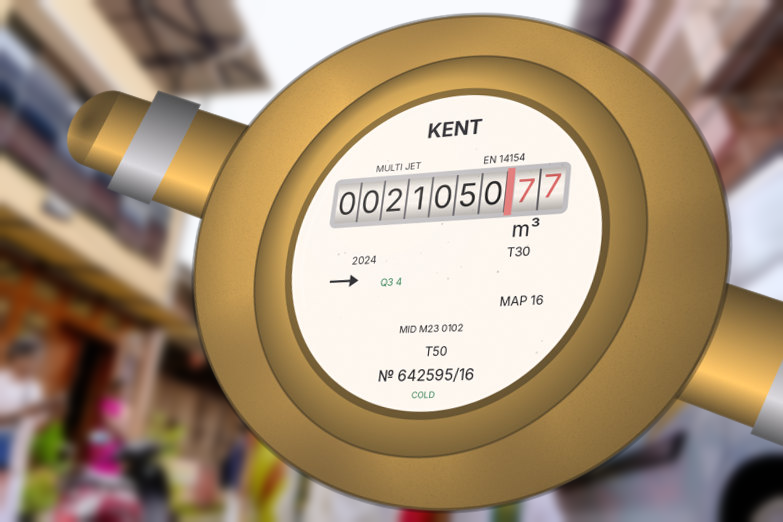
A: 21050.77 m³
